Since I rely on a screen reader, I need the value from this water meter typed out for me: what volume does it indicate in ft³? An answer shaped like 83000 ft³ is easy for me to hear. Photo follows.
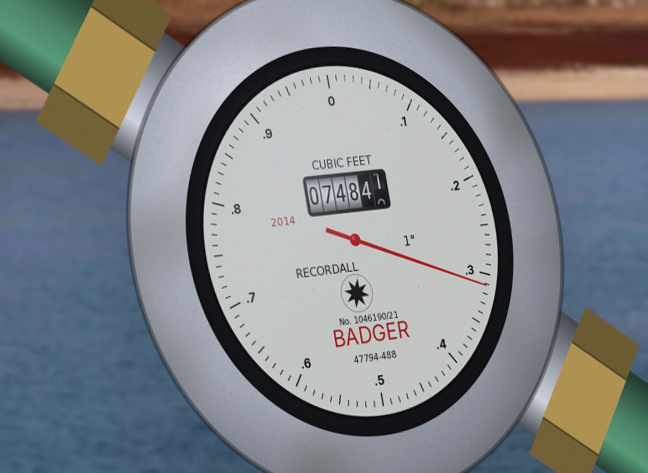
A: 74841.31 ft³
